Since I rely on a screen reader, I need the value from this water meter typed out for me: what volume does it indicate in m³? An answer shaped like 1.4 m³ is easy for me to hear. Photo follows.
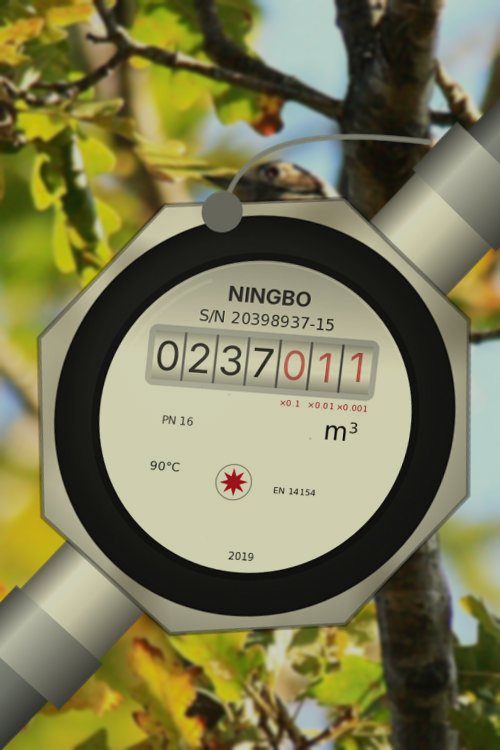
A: 237.011 m³
